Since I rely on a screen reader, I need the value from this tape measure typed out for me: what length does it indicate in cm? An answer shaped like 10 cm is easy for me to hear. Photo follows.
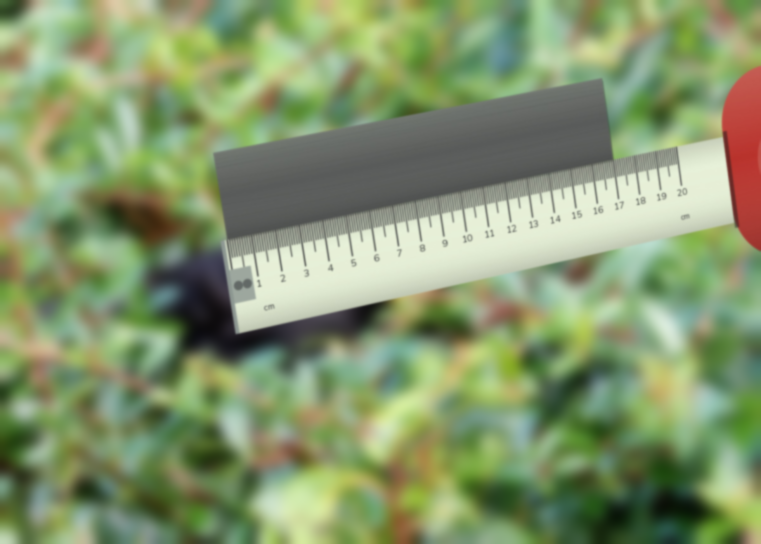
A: 17 cm
